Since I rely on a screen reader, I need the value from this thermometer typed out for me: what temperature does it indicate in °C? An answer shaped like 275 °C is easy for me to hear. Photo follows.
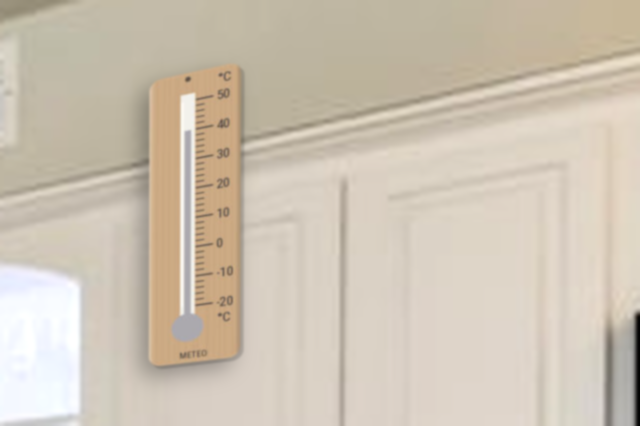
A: 40 °C
